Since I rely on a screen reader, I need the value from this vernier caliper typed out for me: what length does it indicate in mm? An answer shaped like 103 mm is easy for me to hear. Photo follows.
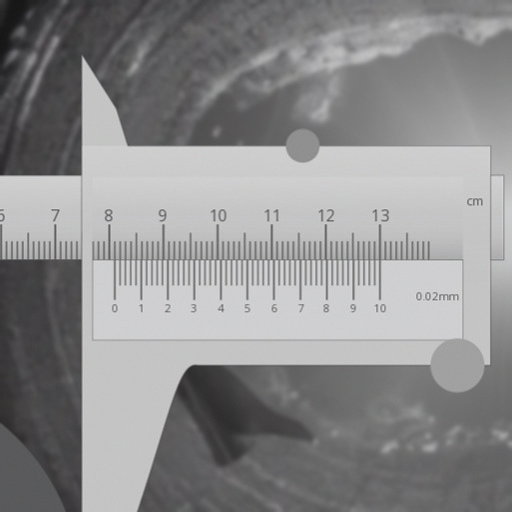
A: 81.0 mm
